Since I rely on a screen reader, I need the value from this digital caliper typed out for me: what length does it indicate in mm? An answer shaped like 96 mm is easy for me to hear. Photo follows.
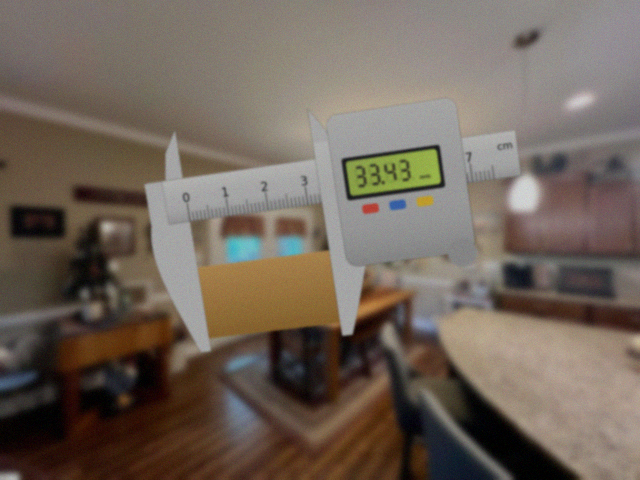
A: 33.43 mm
